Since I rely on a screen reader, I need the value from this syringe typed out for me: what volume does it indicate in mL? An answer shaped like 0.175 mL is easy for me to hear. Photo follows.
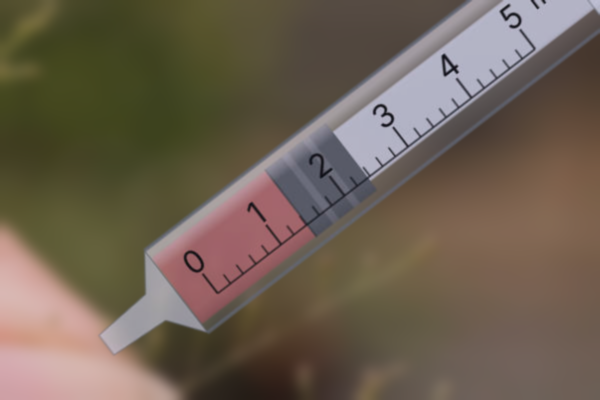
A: 1.4 mL
